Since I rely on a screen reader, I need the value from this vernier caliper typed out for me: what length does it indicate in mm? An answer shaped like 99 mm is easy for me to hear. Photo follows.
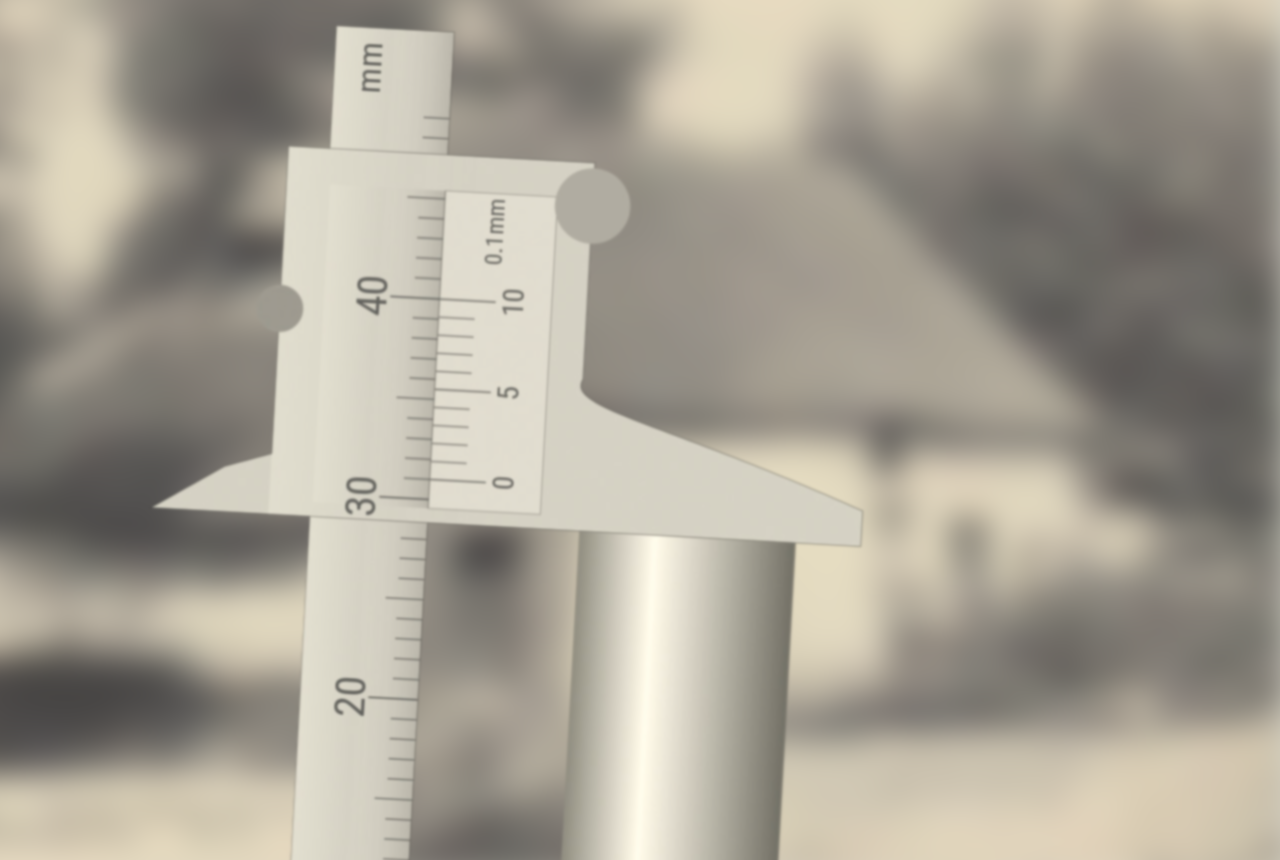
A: 31.0 mm
